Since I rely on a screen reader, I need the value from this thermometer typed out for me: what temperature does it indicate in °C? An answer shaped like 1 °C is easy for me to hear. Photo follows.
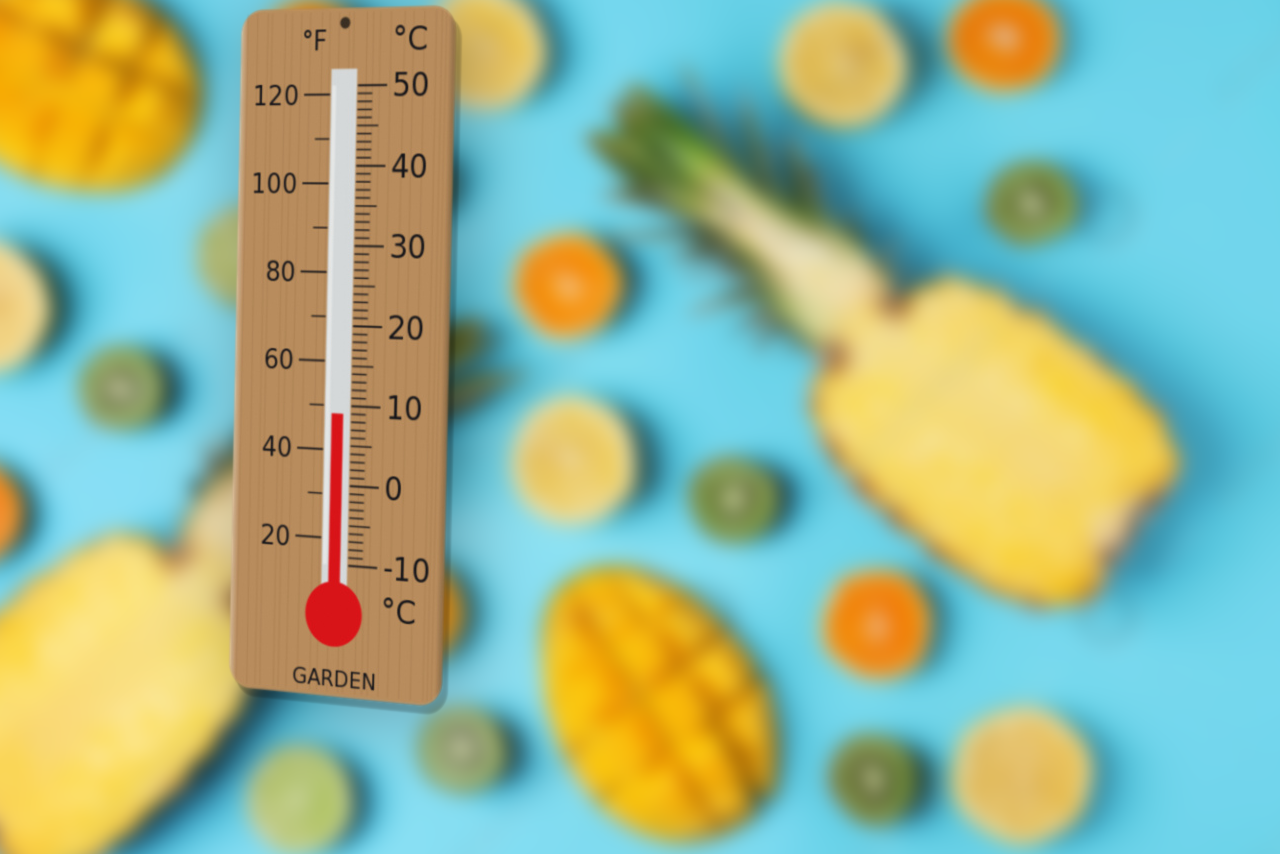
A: 9 °C
